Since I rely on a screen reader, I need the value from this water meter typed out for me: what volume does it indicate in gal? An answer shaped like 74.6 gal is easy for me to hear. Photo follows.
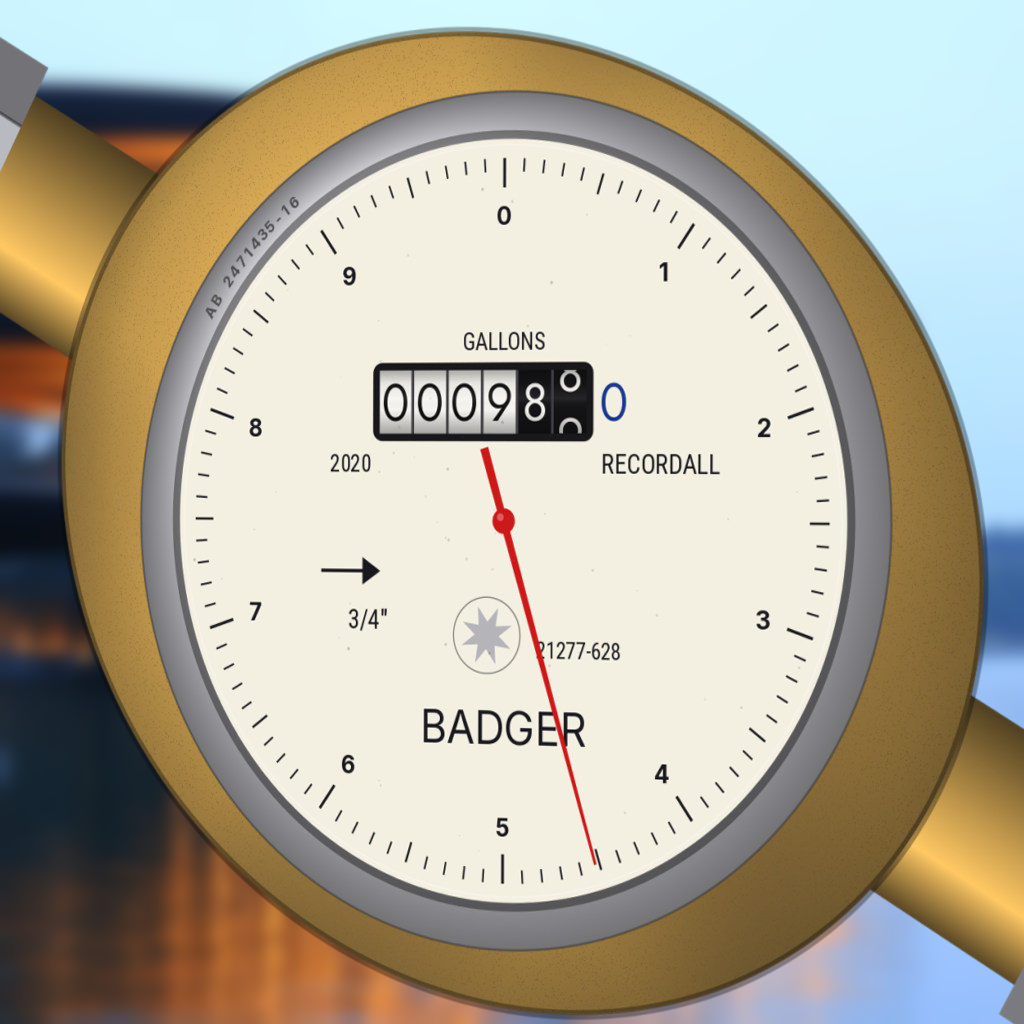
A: 9884.5 gal
